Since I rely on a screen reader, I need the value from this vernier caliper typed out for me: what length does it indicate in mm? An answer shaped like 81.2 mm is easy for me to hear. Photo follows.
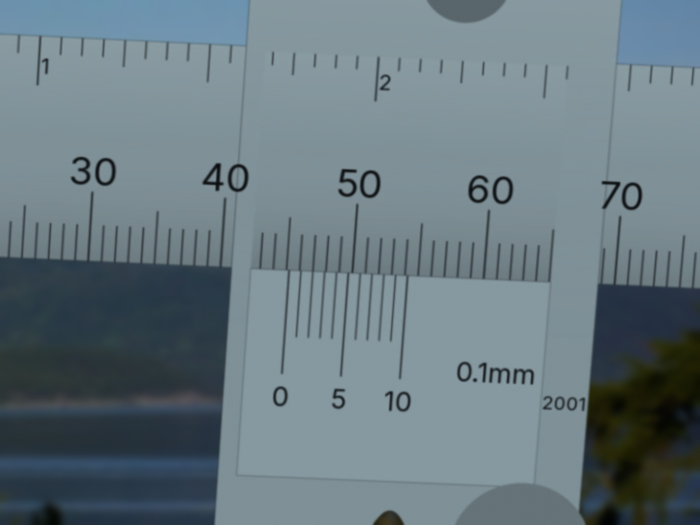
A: 45.2 mm
